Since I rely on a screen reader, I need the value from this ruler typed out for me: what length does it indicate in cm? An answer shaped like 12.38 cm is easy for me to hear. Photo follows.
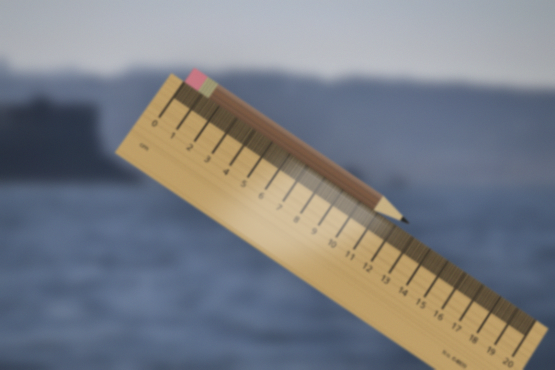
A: 12.5 cm
